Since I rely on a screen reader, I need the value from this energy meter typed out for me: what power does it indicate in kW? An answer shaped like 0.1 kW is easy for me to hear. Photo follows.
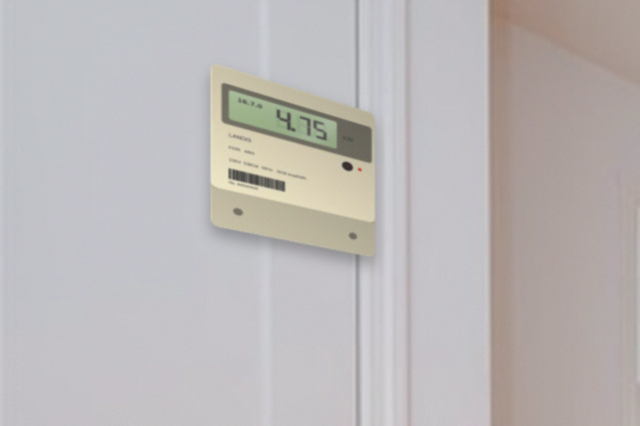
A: 4.75 kW
